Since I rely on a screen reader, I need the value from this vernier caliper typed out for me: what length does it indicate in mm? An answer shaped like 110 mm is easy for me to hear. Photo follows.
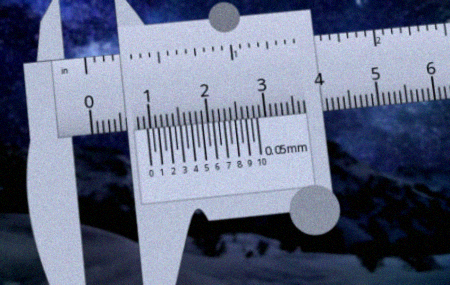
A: 9.5 mm
